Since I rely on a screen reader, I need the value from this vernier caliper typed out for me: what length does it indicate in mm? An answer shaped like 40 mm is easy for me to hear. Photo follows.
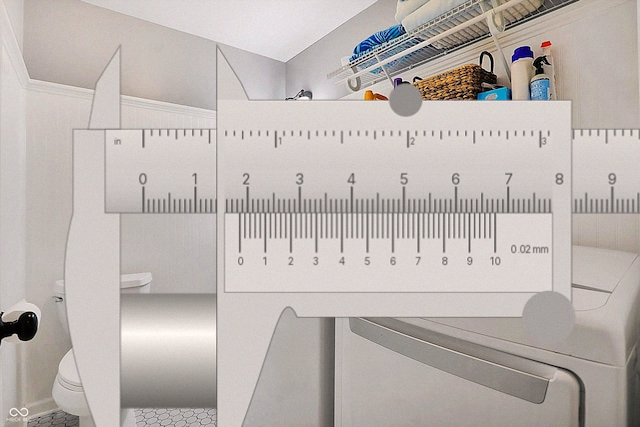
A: 18.5 mm
